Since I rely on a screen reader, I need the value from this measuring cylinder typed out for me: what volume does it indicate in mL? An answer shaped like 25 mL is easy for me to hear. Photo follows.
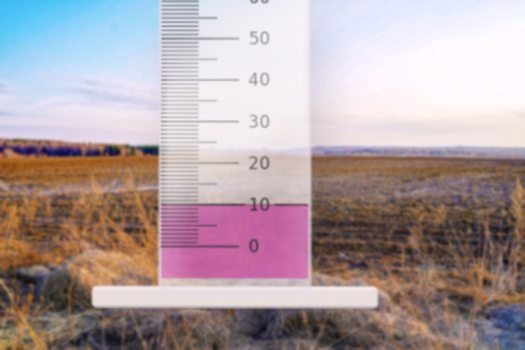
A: 10 mL
